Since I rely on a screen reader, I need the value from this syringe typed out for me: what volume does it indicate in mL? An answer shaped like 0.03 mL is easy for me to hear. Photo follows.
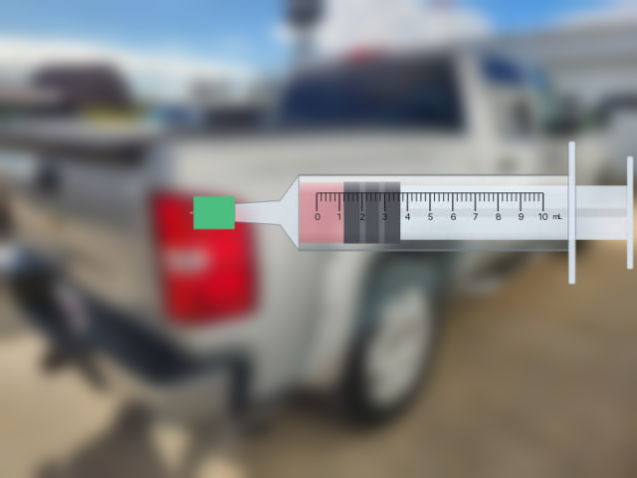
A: 1.2 mL
